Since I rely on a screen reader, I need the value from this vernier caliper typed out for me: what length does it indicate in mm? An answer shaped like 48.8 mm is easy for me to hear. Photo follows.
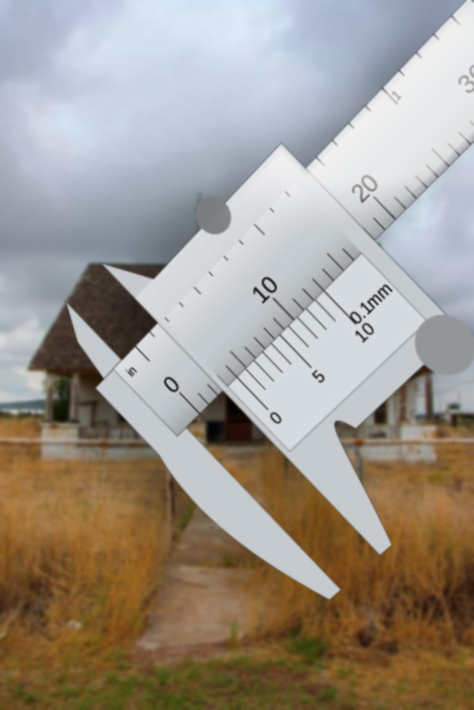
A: 4.0 mm
